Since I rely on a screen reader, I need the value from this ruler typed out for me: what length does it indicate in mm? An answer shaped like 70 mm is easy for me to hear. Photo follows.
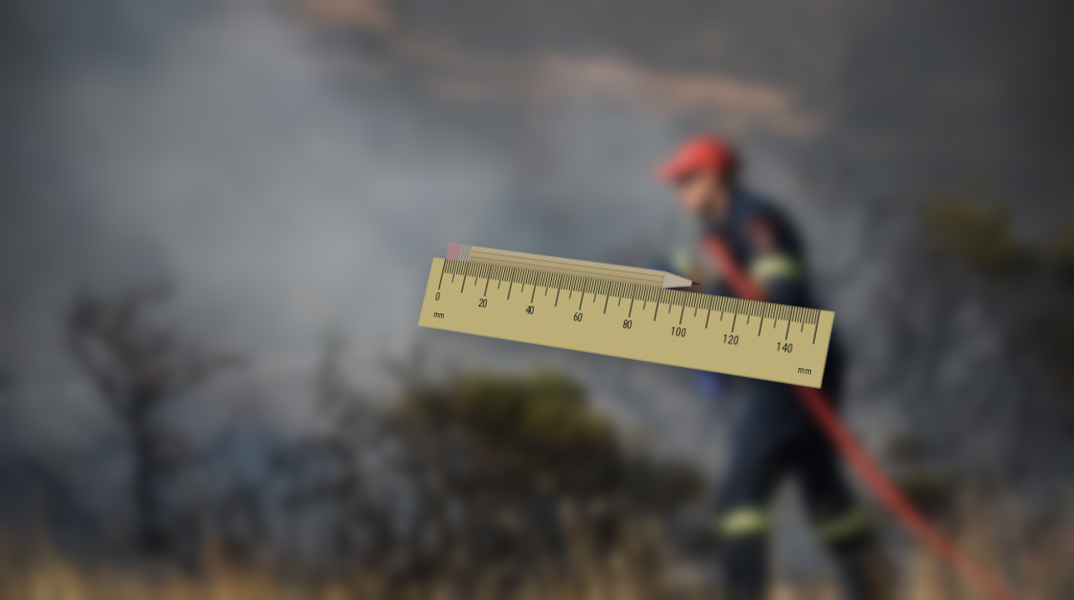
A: 105 mm
